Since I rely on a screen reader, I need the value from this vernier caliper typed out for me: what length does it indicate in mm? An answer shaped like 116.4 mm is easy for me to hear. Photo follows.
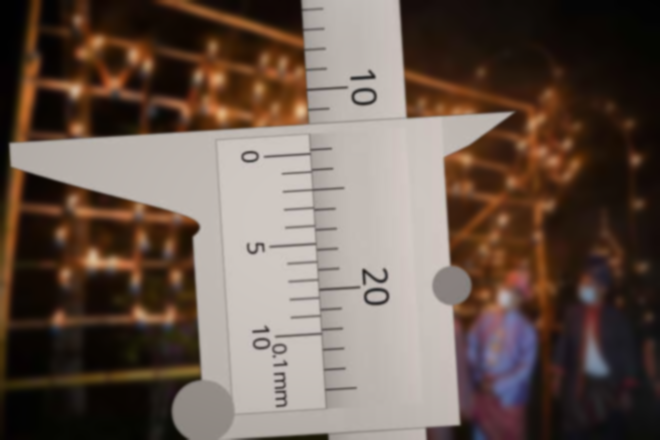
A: 13.2 mm
